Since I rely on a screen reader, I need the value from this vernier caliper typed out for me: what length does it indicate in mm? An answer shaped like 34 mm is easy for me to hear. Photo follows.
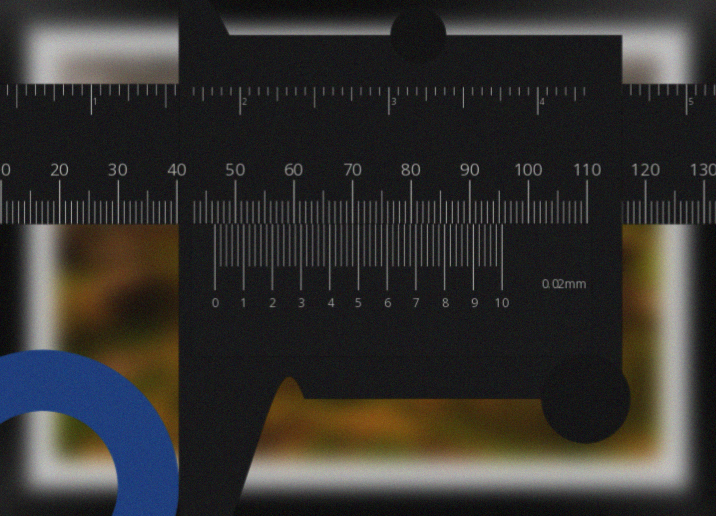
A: 46.5 mm
